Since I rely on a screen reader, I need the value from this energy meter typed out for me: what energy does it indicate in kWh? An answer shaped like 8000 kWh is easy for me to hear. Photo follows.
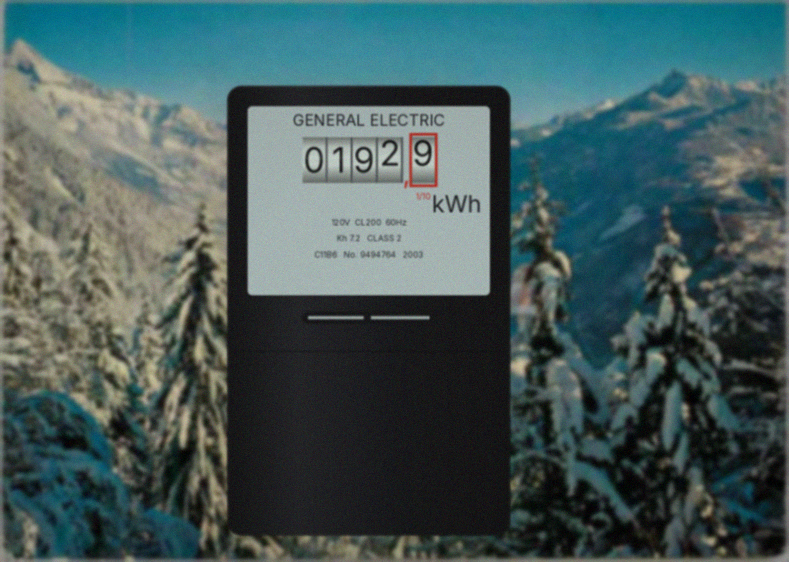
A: 192.9 kWh
